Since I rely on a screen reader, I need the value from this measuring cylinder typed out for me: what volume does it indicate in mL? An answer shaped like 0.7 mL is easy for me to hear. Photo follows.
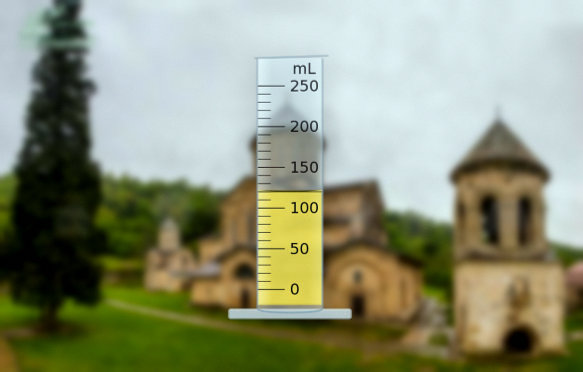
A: 120 mL
